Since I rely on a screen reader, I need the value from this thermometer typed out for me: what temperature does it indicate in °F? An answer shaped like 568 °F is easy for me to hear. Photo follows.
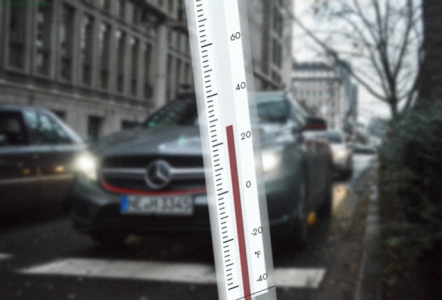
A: 26 °F
